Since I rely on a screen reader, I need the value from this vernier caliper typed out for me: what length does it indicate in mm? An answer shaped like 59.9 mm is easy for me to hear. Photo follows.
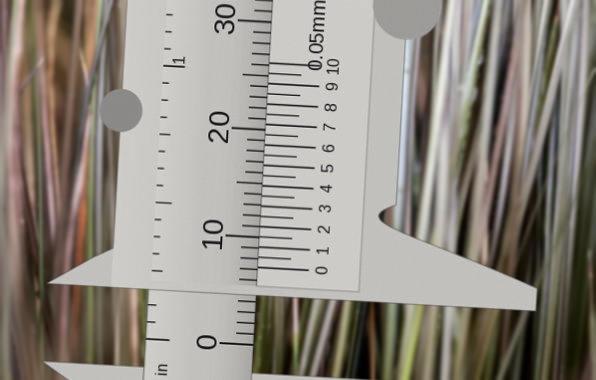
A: 7.2 mm
